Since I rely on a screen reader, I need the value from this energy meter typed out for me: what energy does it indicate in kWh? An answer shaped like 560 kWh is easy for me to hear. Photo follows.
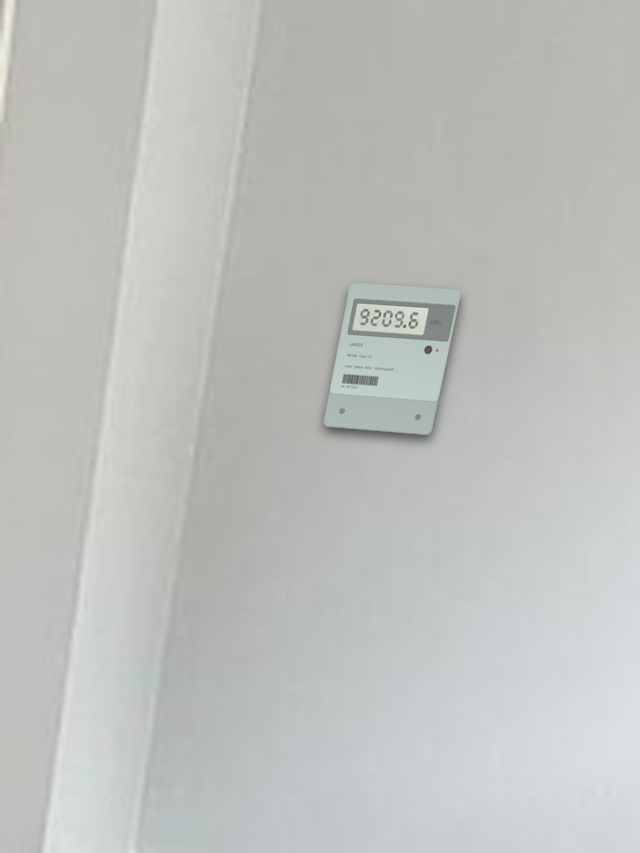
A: 9209.6 kWh
